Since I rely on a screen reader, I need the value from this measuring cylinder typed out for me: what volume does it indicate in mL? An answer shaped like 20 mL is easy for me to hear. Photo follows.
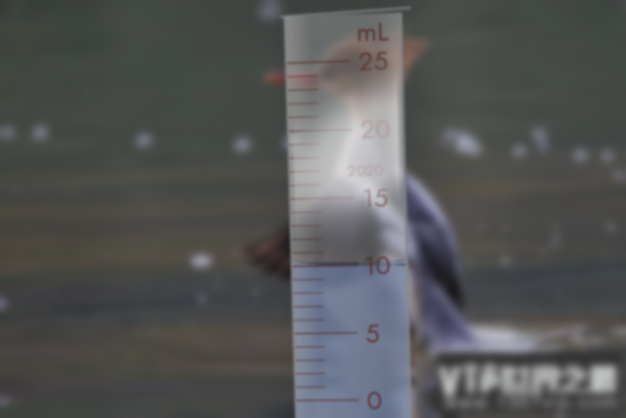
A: 10 mL
